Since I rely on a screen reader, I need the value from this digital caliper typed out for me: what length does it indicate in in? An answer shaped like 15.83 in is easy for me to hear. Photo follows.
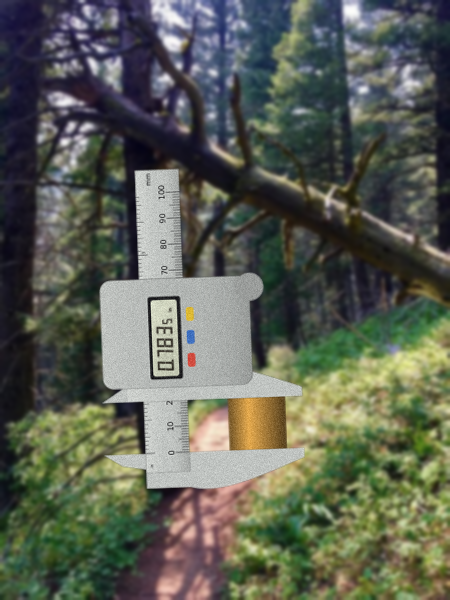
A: 0.7835 in
